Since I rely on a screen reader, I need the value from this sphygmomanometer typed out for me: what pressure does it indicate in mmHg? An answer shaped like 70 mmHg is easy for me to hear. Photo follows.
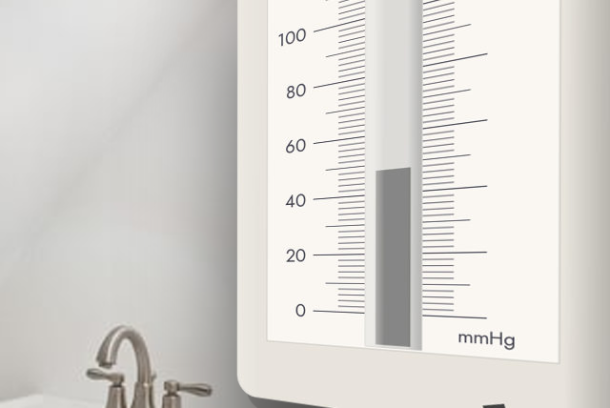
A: 48 mmHg
